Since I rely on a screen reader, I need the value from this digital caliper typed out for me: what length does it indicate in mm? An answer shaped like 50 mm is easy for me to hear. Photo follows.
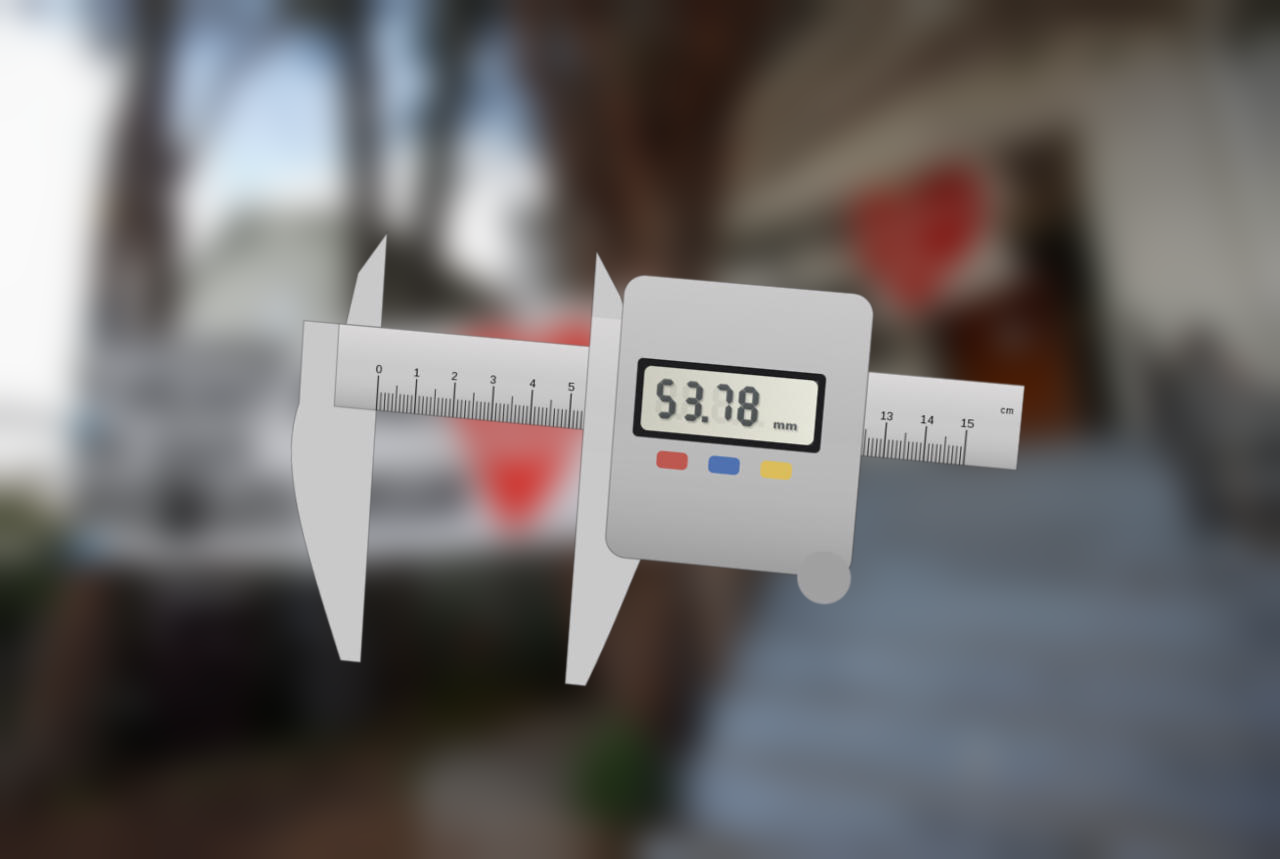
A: 53.78 mm
